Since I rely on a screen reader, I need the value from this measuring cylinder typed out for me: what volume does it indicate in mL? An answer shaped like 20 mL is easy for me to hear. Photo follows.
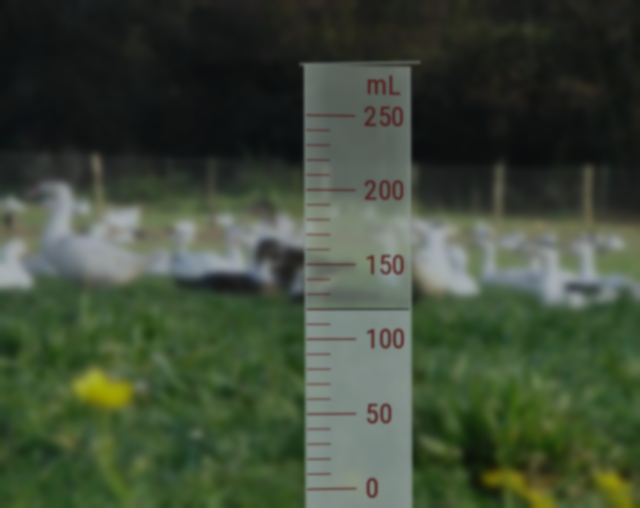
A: 120 mL
